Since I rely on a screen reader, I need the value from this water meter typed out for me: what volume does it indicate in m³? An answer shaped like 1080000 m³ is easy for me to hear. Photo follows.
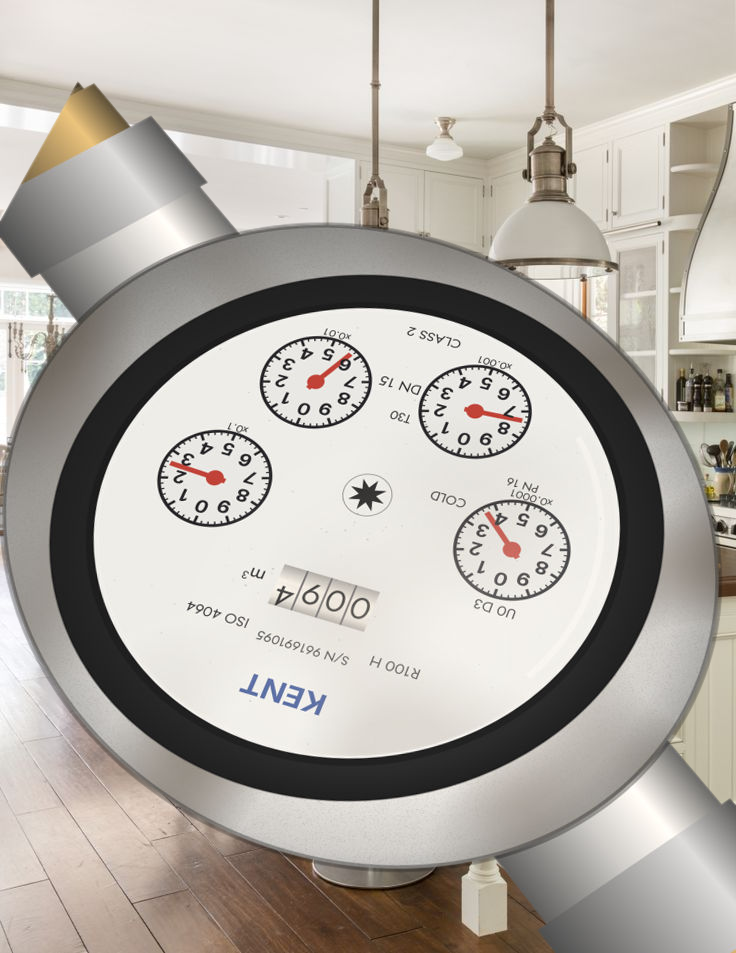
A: 94.2573 m³
